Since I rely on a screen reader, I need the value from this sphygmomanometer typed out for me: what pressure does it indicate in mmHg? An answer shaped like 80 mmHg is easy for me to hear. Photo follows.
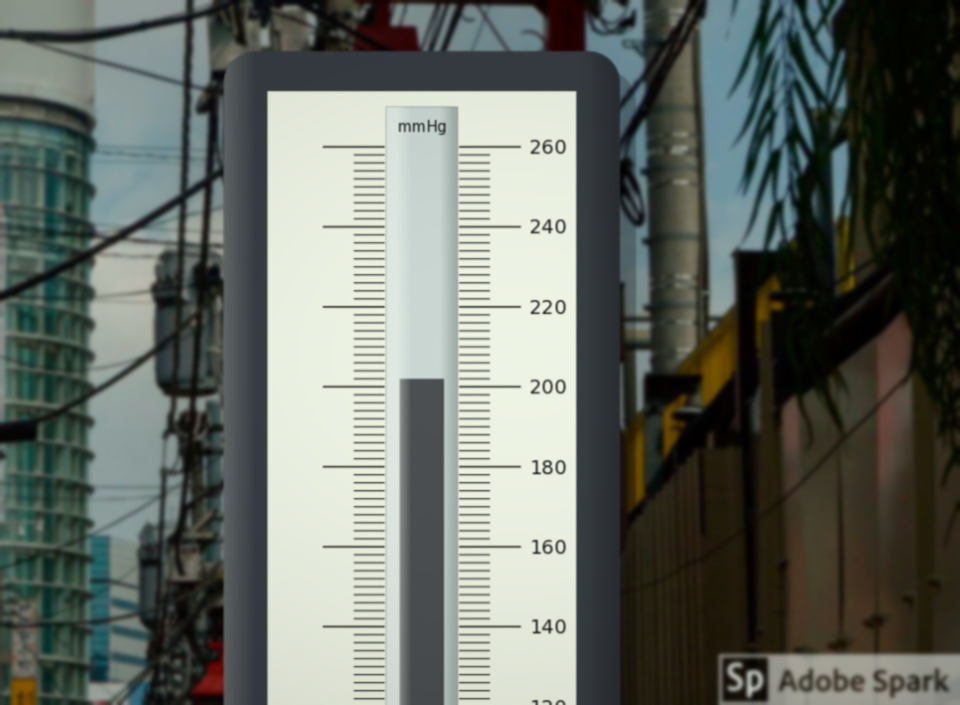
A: 202 mmHg
